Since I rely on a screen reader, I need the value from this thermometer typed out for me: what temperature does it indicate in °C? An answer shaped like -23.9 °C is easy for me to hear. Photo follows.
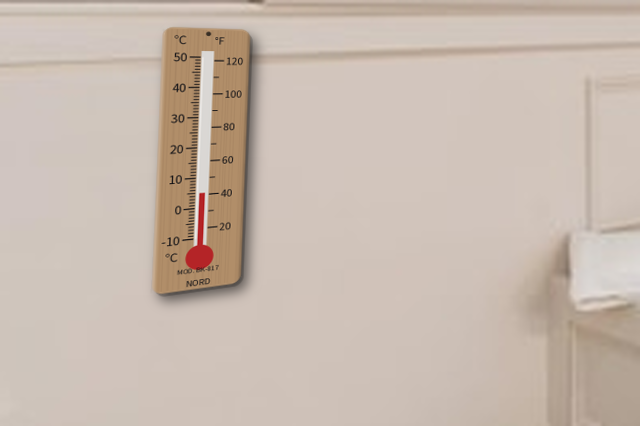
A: 5 °C
